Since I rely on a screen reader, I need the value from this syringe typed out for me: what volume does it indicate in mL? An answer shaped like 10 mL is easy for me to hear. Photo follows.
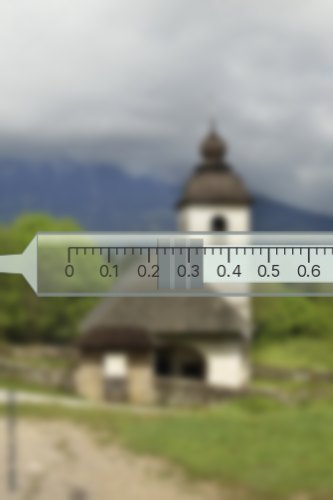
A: 0.22 mL
